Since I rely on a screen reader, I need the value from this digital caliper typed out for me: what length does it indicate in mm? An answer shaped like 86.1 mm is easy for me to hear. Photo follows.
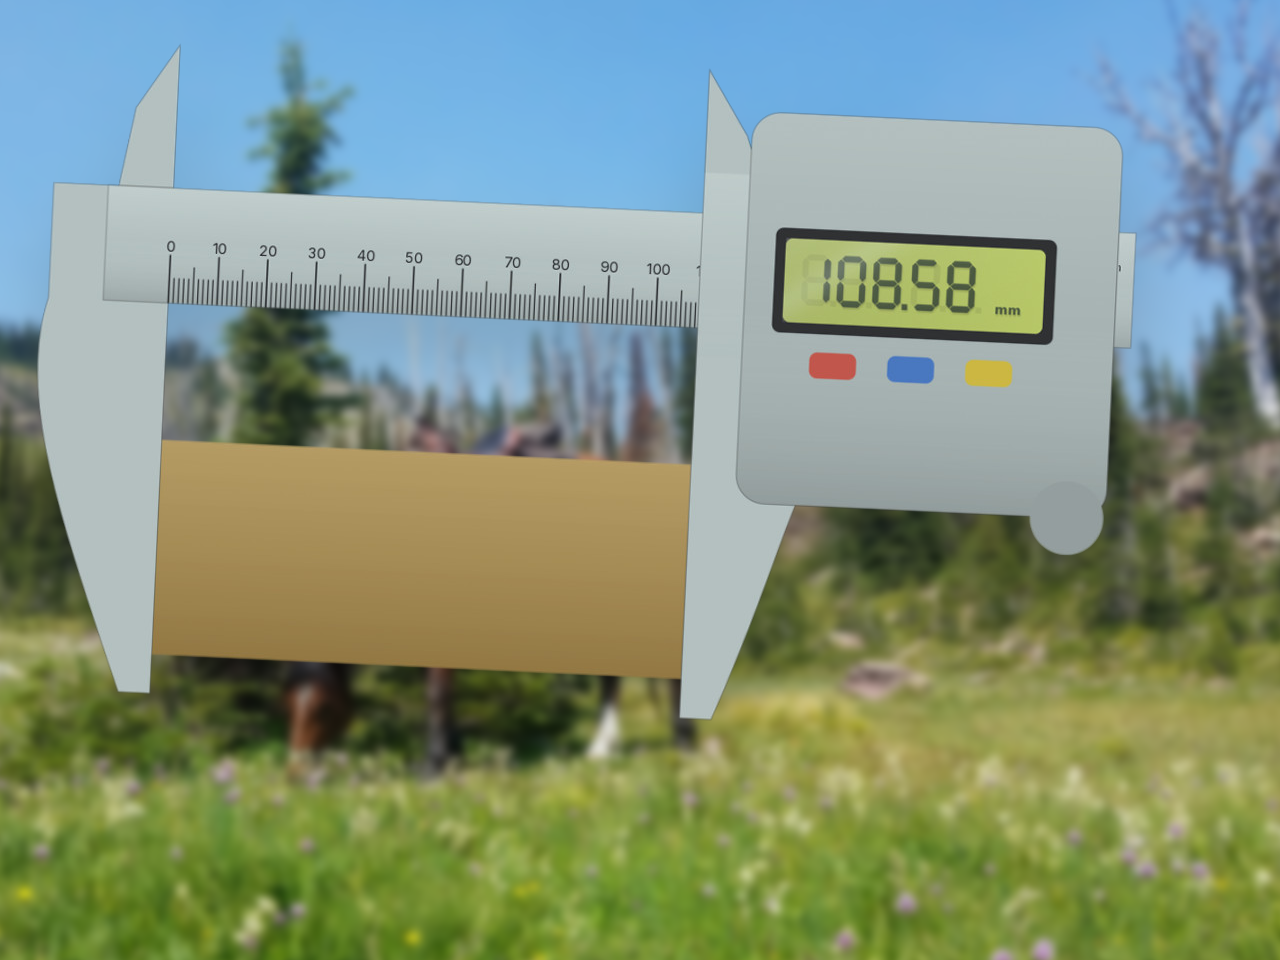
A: 108.58 mm
